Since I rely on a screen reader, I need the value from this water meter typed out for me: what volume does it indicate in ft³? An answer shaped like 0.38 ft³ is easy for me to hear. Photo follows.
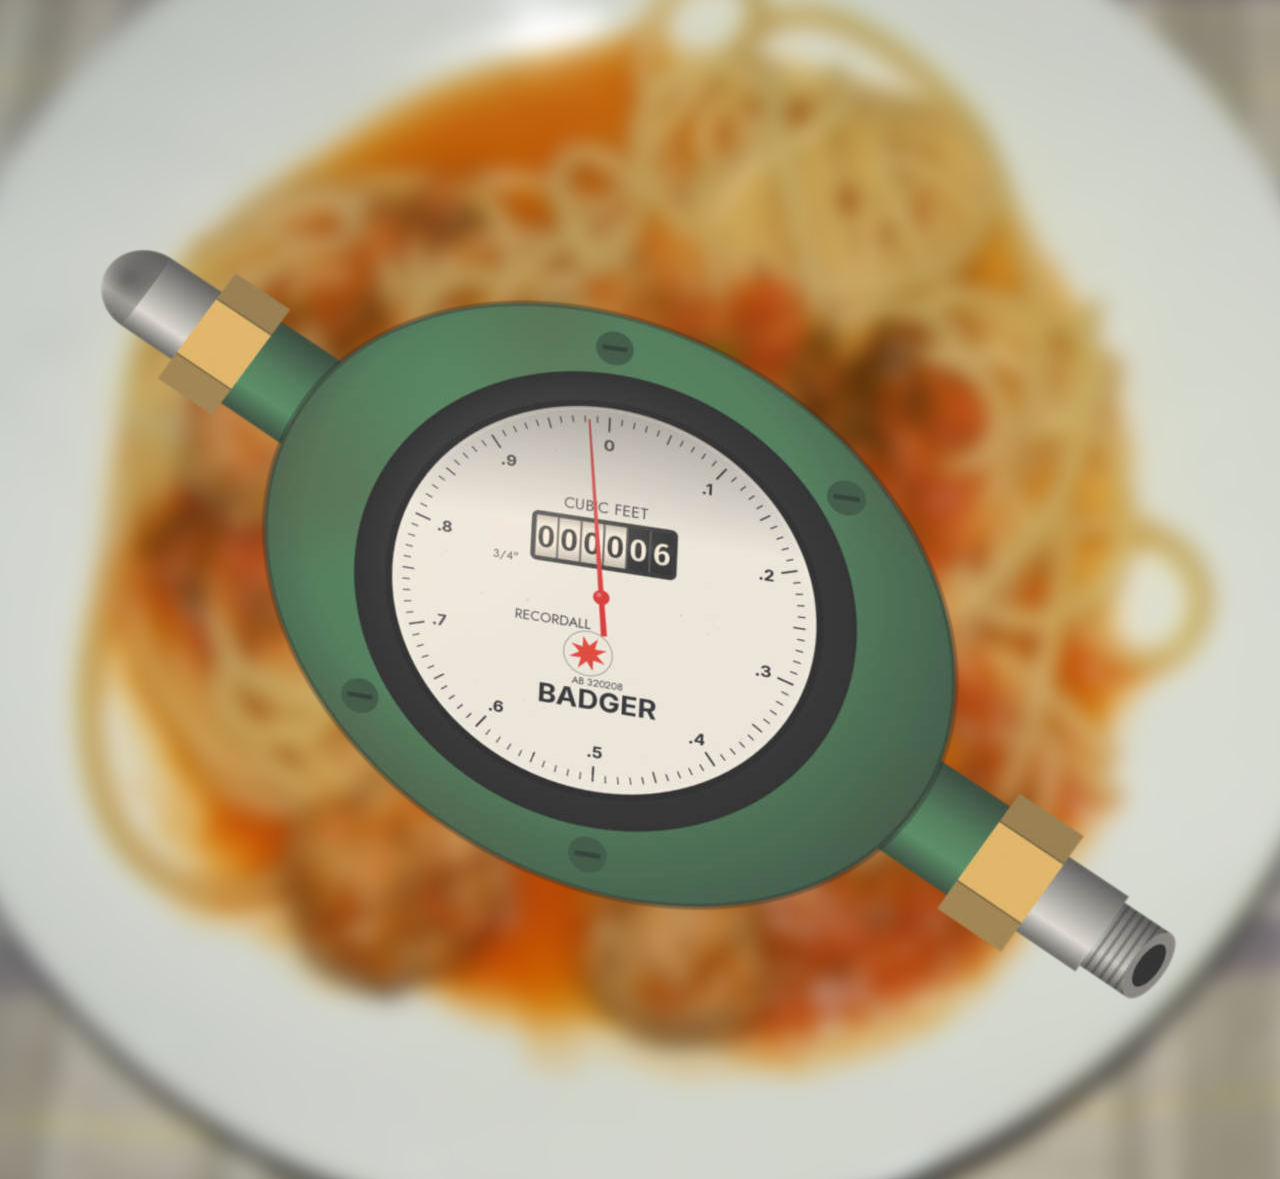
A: 5.98 ft³
